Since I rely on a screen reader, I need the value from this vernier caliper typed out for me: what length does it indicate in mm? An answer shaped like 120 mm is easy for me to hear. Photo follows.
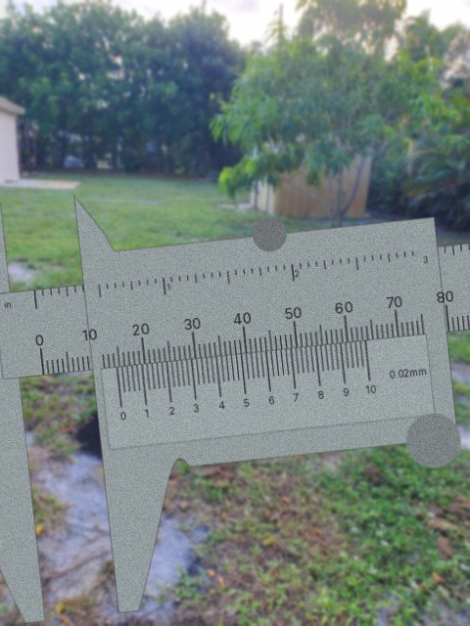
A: 14.5 mm
